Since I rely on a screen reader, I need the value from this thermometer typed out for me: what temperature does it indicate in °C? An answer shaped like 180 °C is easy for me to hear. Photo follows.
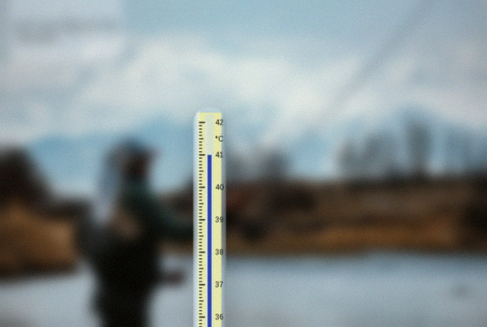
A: 41 °C
